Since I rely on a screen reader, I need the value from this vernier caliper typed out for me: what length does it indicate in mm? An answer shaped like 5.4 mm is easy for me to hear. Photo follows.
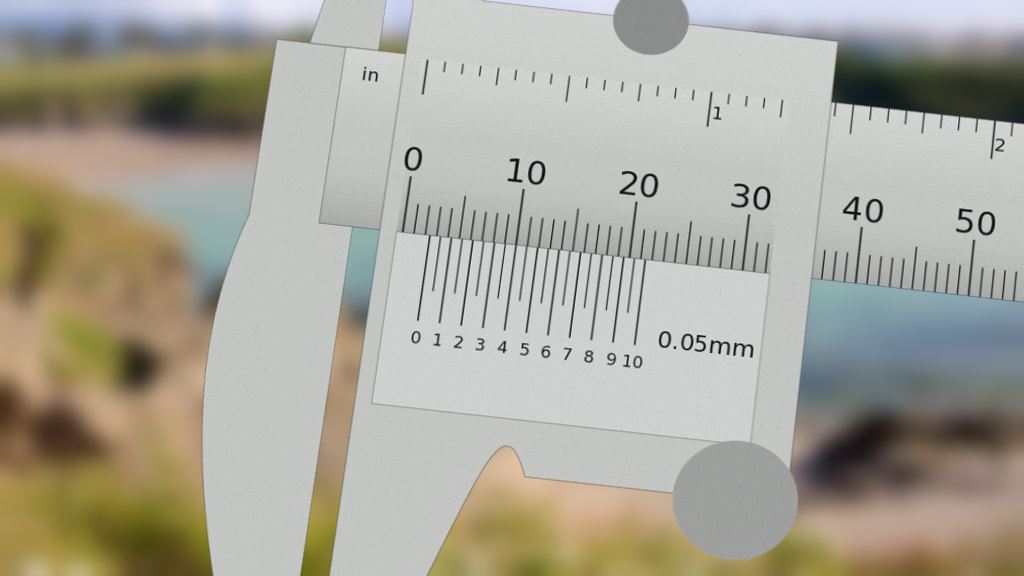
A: 2.4 mm
